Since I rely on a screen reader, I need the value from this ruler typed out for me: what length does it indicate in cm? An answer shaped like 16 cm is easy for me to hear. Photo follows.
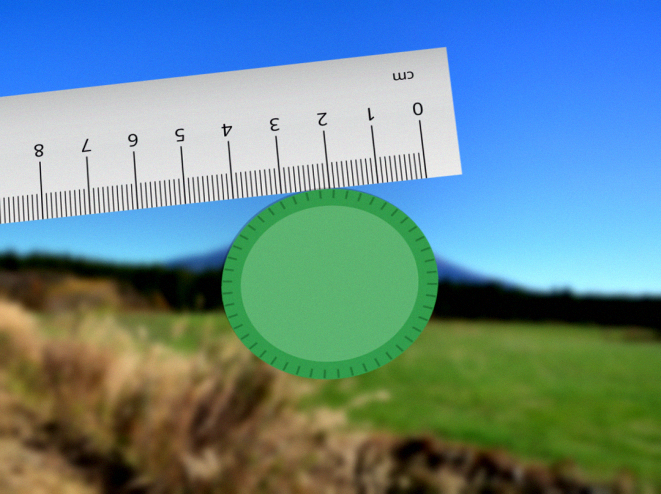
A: 4.4 cm
